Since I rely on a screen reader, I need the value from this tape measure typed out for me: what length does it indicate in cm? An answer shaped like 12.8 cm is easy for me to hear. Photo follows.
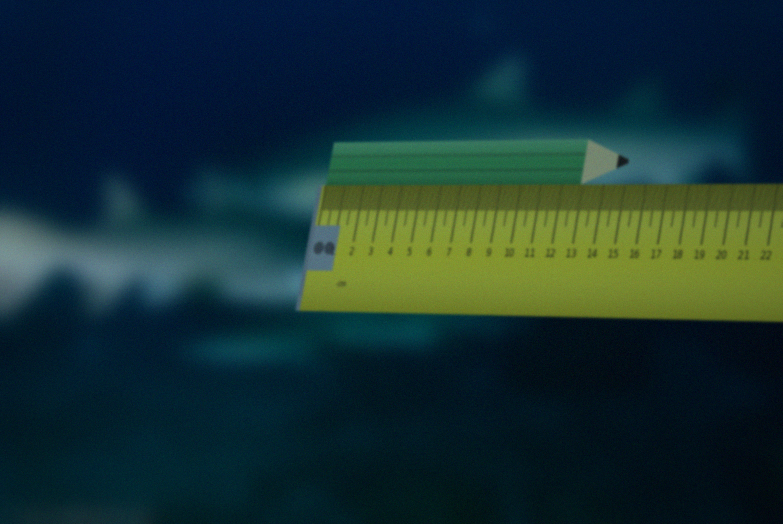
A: 15 cm
